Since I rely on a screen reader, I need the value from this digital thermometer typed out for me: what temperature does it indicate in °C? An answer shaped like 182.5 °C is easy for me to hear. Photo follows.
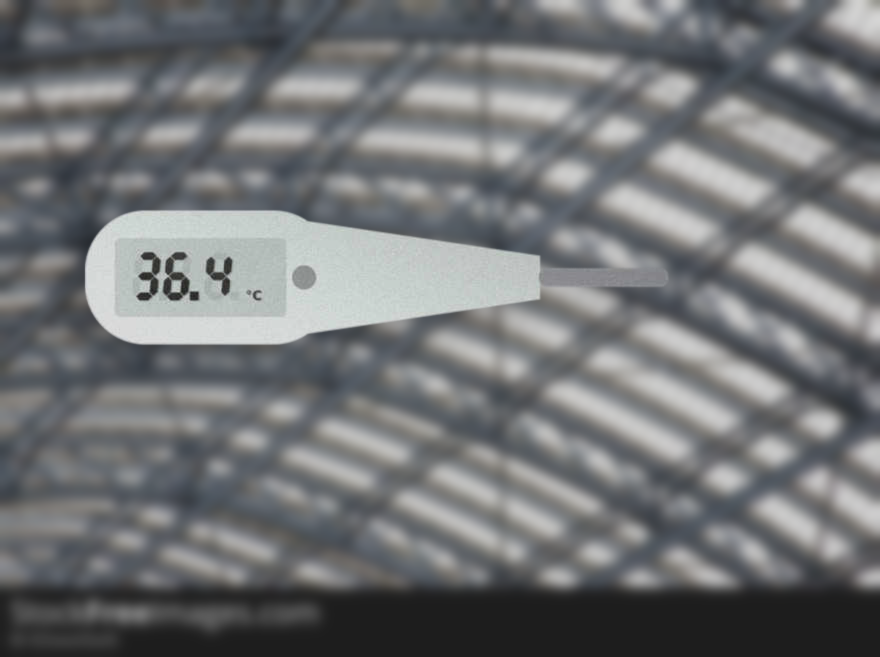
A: 36.4 °C
